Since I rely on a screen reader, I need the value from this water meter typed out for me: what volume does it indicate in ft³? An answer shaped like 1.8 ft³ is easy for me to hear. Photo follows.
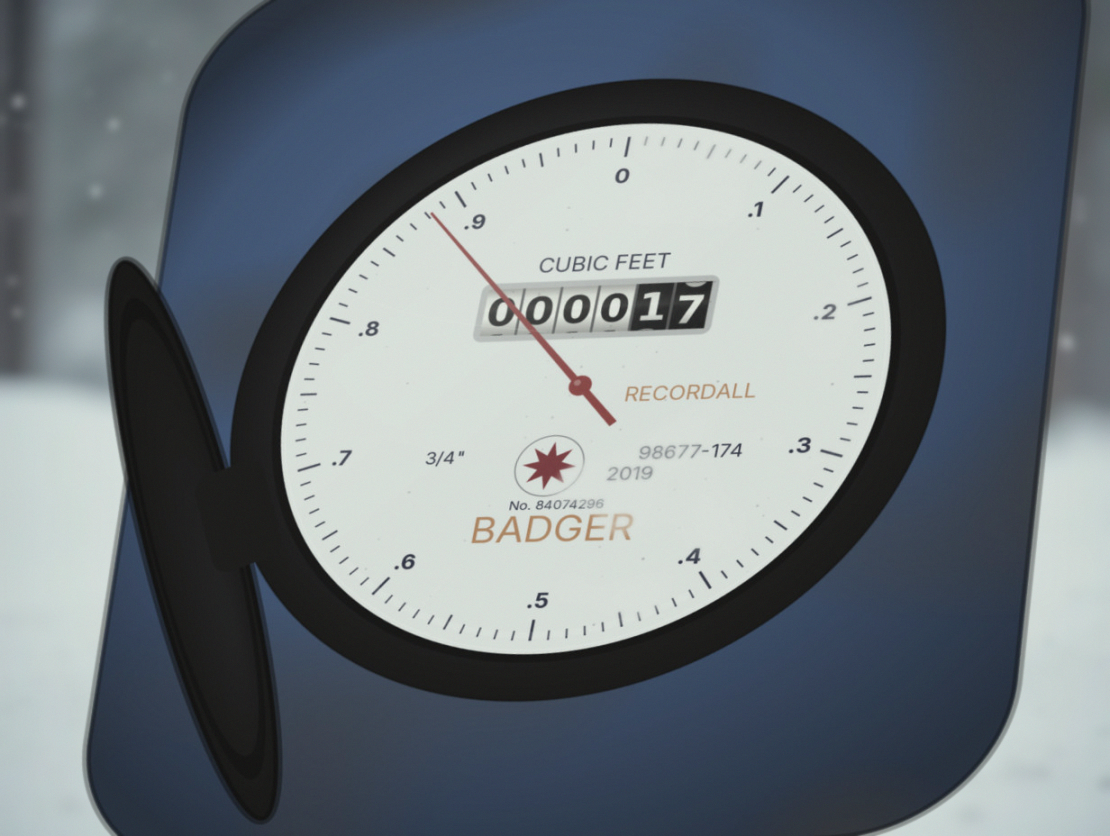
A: 16.88 ft³
